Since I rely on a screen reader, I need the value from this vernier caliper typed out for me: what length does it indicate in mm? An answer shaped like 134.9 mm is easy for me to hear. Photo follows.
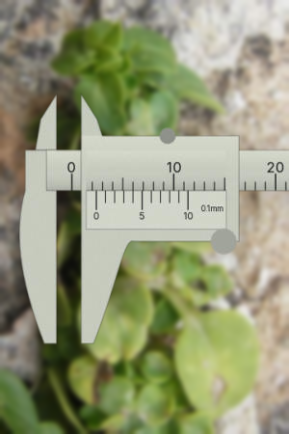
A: 2.4 mm
